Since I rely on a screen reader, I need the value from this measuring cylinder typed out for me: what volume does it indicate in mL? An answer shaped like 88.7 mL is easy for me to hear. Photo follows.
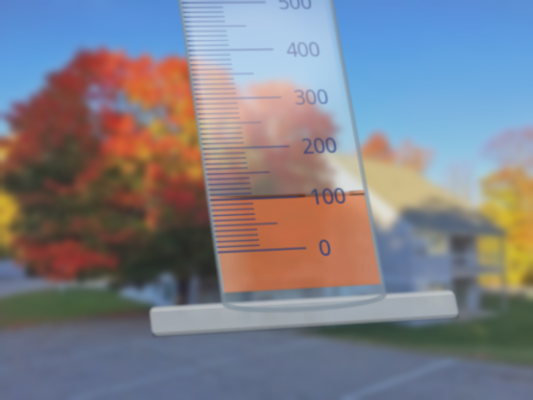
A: 100 mL
